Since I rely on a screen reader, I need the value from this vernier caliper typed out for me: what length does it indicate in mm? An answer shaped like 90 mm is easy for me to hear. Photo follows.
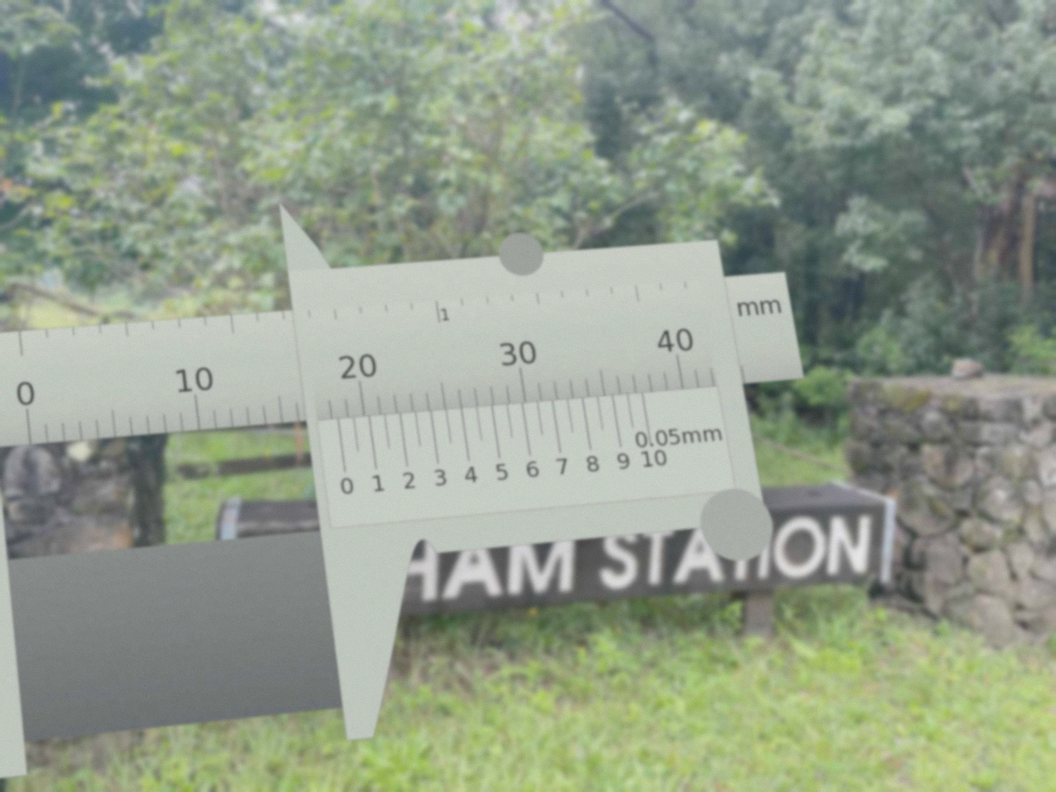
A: 18.4 mm
